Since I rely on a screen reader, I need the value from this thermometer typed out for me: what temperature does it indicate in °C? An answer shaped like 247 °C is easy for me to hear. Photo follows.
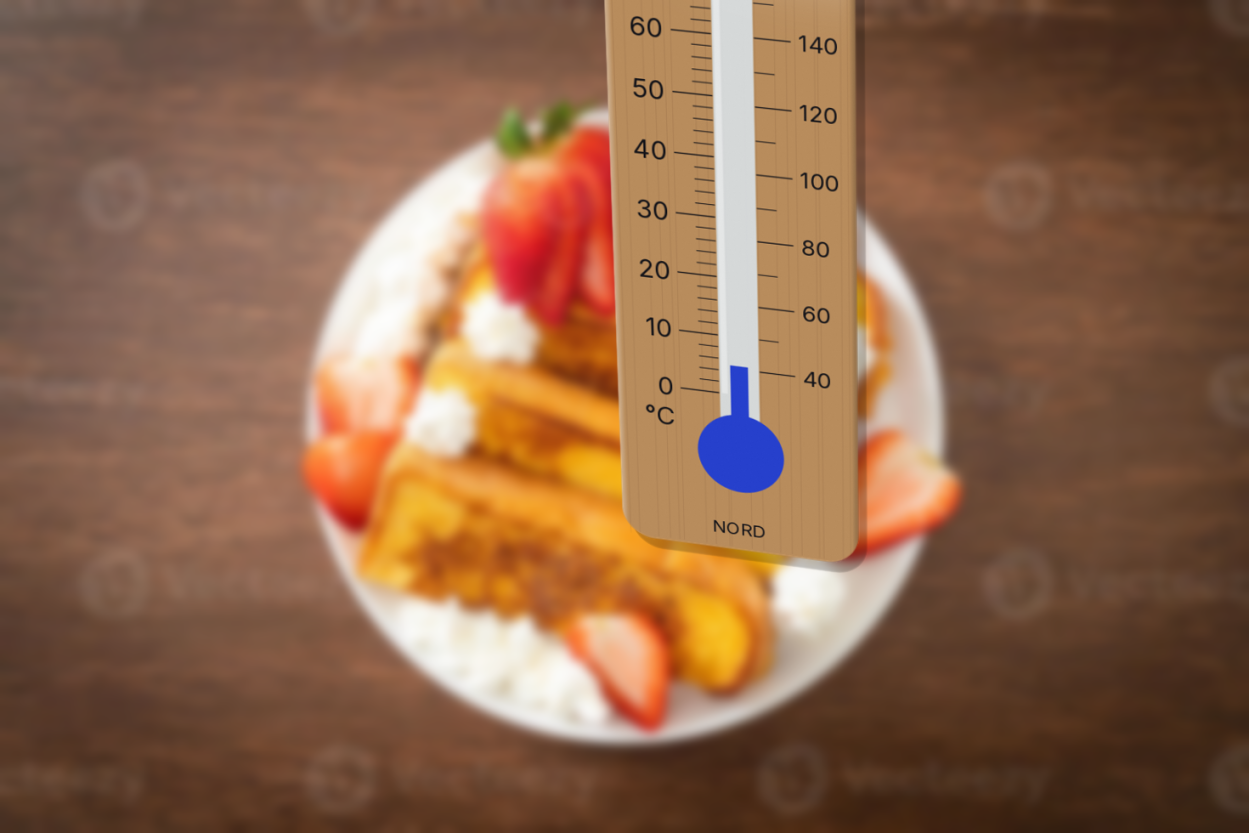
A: 5 °C
